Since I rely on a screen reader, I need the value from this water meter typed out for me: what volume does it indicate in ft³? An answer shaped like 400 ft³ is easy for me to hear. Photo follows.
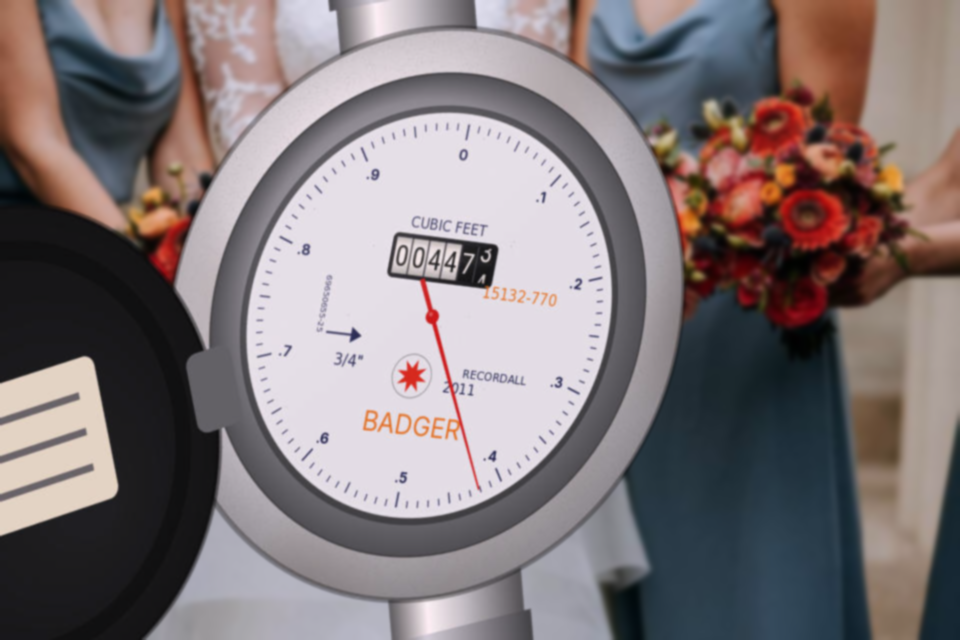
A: 4473.42 ft³
